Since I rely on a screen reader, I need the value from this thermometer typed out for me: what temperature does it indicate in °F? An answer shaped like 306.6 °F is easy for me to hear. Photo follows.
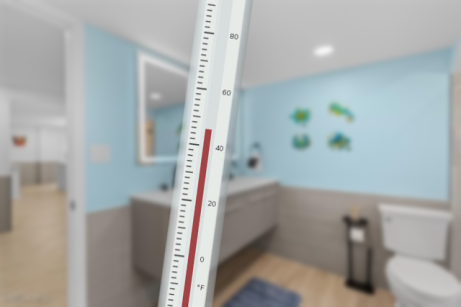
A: 46 °F
